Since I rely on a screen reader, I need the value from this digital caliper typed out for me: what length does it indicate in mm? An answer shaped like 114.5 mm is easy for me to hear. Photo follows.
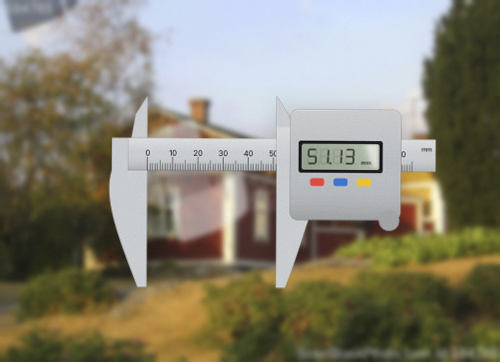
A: 51.13 mm
